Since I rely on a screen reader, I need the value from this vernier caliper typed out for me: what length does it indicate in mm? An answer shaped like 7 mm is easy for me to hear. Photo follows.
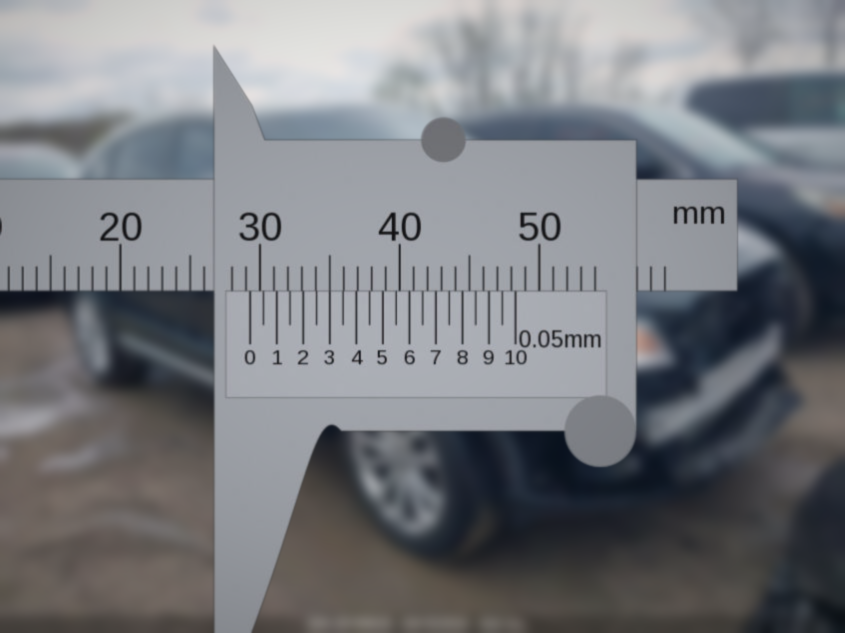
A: 29.3 mm
